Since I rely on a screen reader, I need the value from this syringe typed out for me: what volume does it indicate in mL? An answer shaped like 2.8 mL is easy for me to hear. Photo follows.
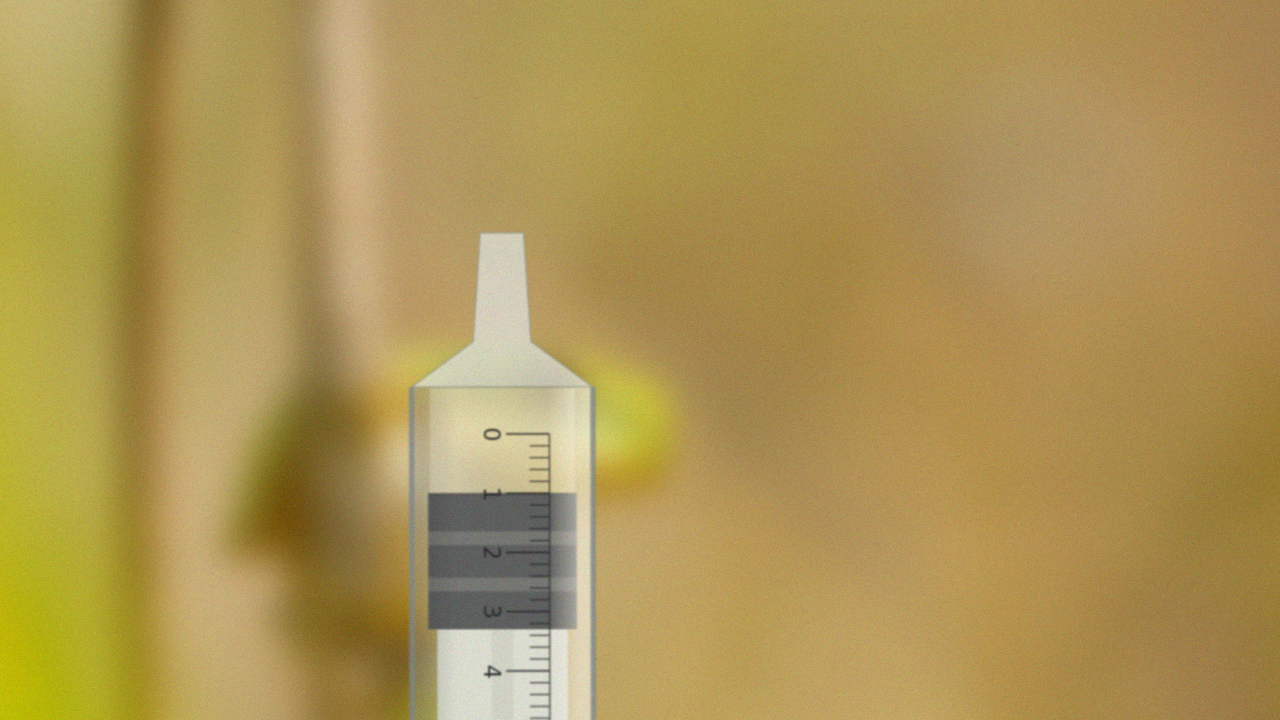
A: 1 mL
